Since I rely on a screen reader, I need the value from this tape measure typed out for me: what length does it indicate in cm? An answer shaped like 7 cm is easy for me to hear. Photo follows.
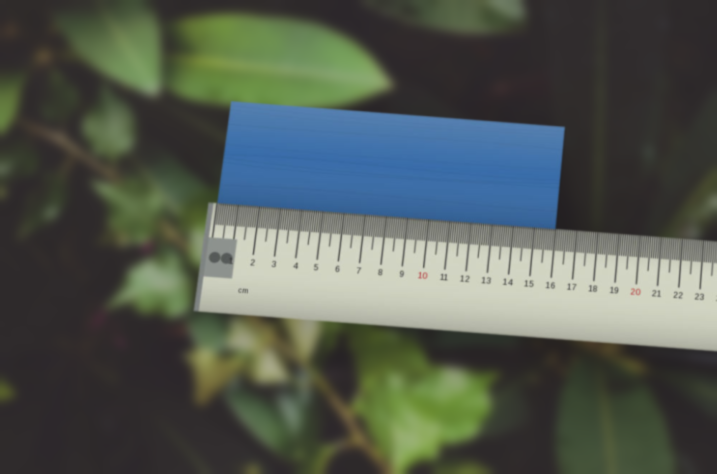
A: 16 cm
